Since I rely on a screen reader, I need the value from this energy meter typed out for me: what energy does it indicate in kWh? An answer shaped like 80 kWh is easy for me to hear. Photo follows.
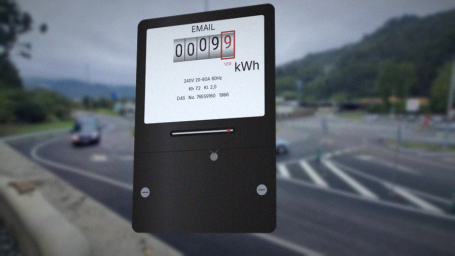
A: 9.9 kWh
